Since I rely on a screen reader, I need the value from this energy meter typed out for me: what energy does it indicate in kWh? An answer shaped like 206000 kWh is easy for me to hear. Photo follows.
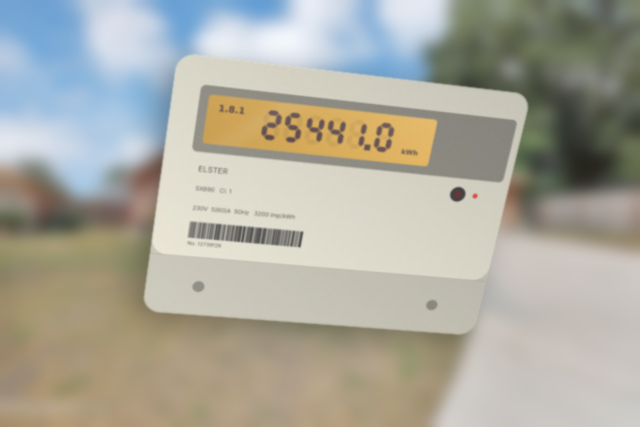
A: 25441.0 kWh
